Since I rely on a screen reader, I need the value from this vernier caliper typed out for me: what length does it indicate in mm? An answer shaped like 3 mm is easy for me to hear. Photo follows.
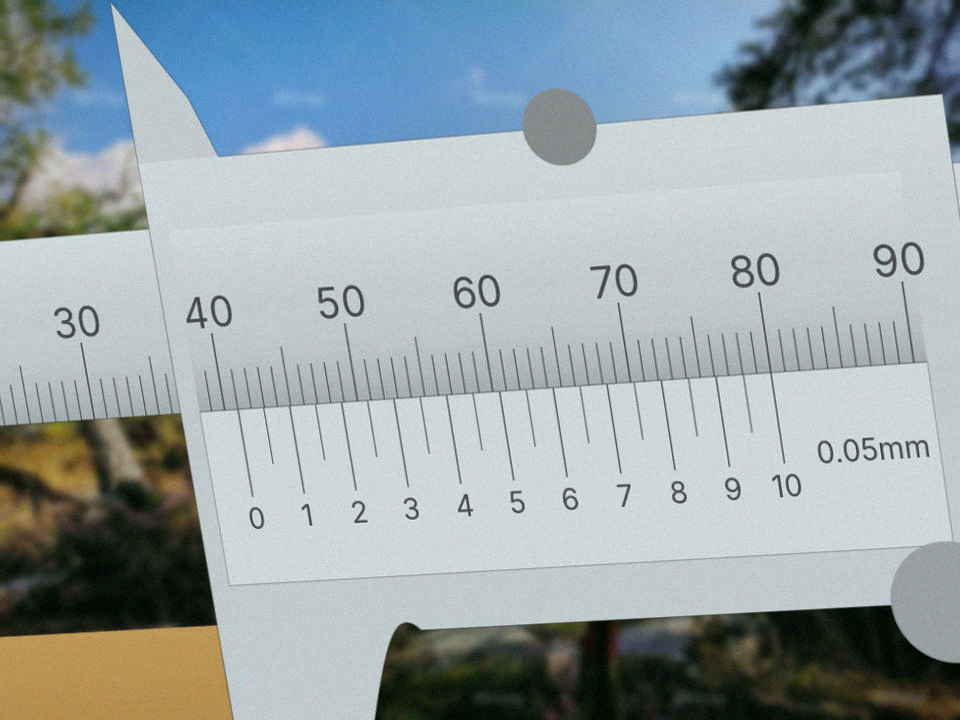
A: 41.0 mm
